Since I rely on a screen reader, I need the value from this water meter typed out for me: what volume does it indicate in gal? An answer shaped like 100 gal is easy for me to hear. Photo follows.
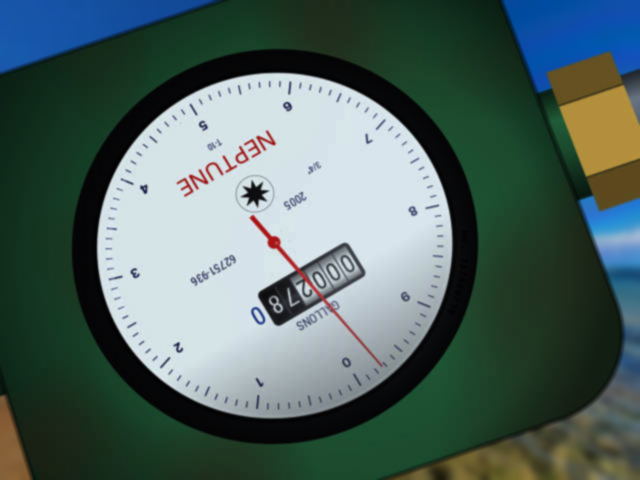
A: 2779.7 gal
